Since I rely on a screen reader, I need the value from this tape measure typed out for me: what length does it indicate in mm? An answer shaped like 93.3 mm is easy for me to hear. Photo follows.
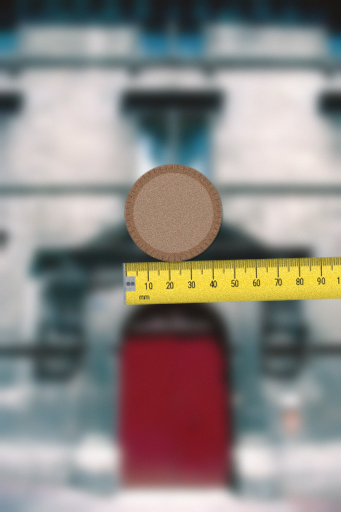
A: 45 mm
